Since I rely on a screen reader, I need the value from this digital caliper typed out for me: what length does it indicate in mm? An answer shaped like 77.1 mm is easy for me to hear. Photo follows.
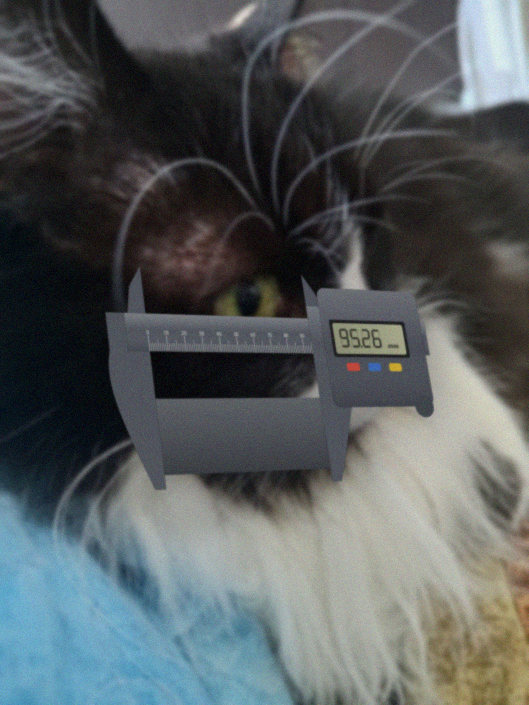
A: 95.26 mm
